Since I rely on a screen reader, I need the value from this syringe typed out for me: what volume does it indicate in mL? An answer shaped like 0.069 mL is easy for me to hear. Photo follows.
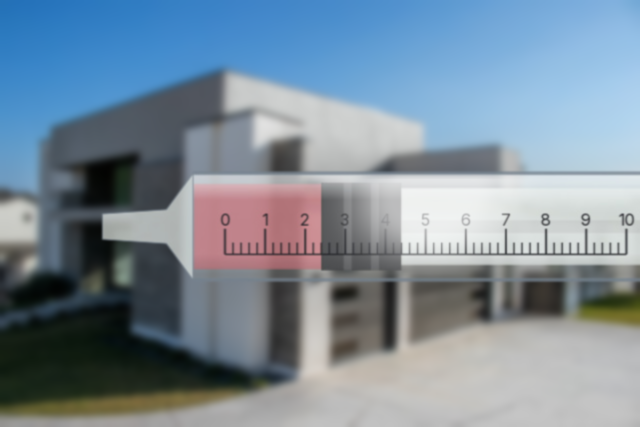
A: 2.4 mL
